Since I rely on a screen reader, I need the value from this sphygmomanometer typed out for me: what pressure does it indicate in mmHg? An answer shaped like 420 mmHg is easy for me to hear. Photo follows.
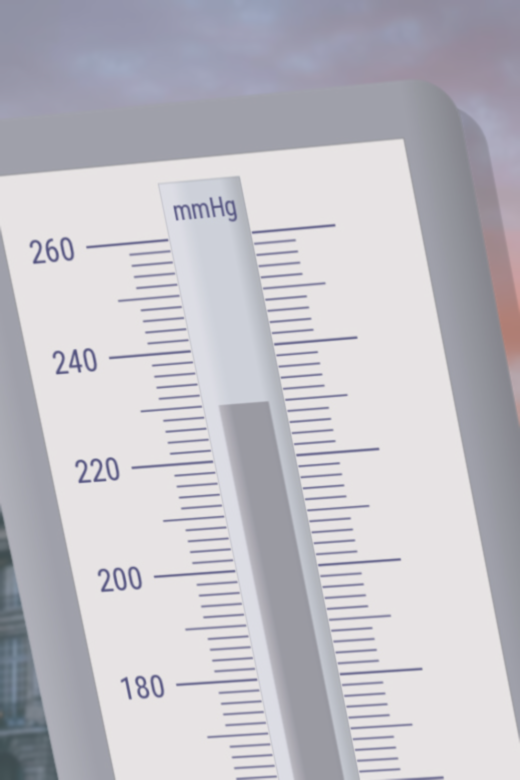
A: 230 mmHg
